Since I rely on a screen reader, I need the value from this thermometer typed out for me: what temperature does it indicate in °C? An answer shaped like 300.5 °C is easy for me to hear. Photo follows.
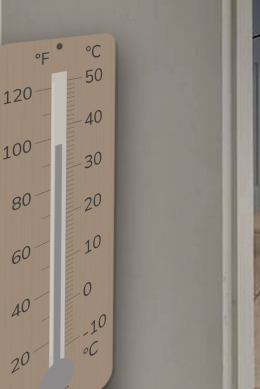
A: 36 °C
